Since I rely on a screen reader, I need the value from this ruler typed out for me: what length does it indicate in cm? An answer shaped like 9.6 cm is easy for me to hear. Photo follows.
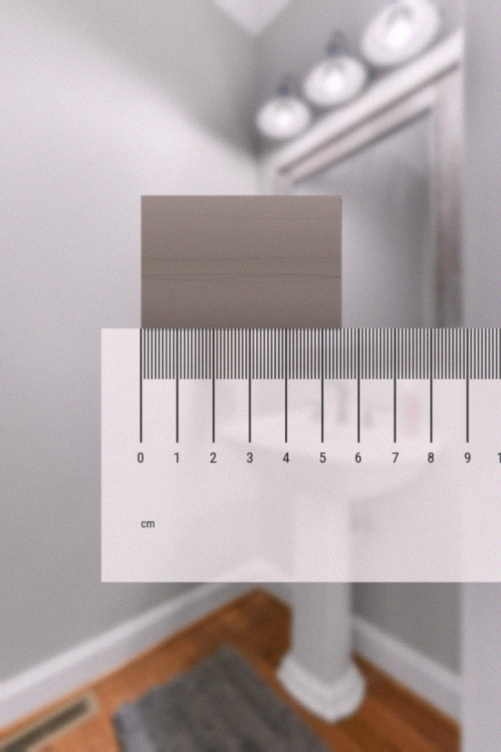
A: 5.5 cm
